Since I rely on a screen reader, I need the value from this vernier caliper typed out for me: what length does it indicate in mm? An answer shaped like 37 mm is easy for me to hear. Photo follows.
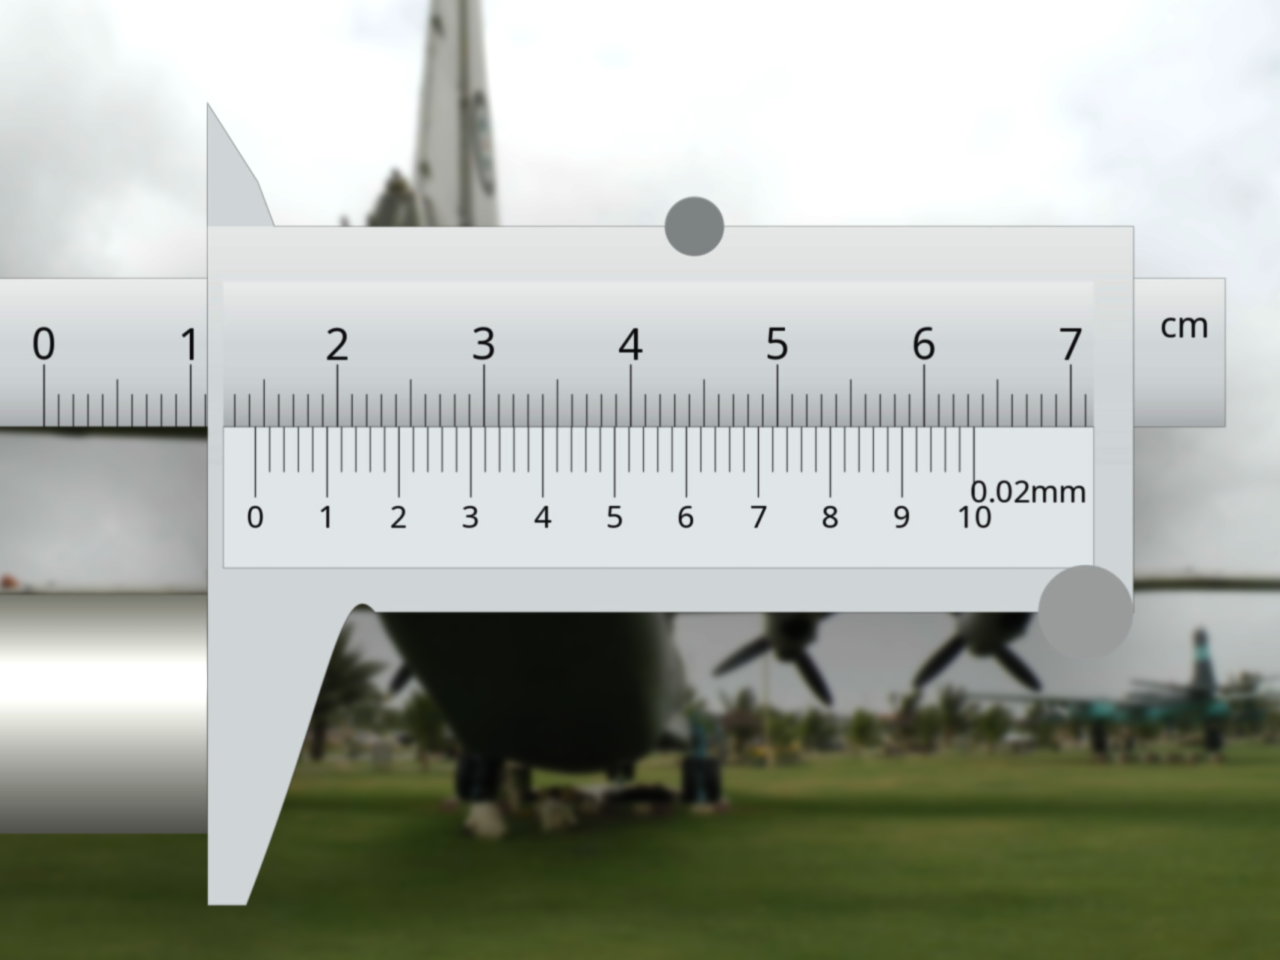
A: 14.4 mm
